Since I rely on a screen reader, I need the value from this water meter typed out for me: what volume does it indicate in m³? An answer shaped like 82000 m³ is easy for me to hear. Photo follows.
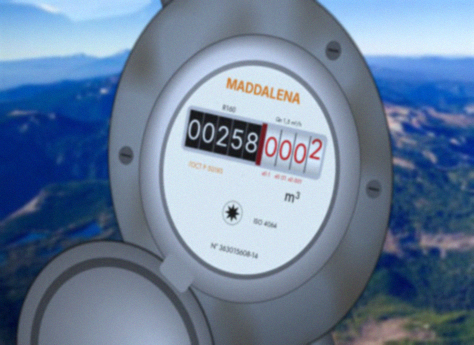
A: 258.0002 m³
